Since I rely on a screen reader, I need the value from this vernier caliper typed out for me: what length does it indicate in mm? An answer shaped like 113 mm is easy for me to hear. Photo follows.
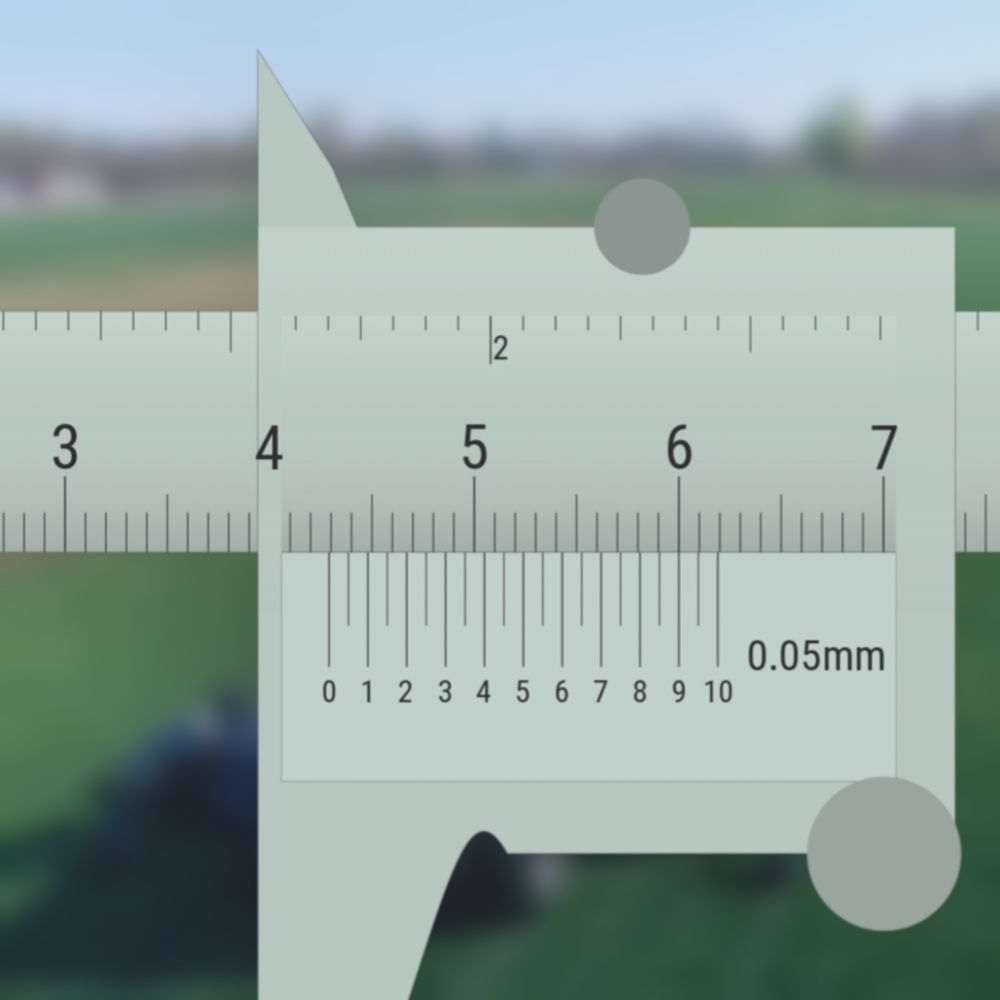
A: 42.9 mm
